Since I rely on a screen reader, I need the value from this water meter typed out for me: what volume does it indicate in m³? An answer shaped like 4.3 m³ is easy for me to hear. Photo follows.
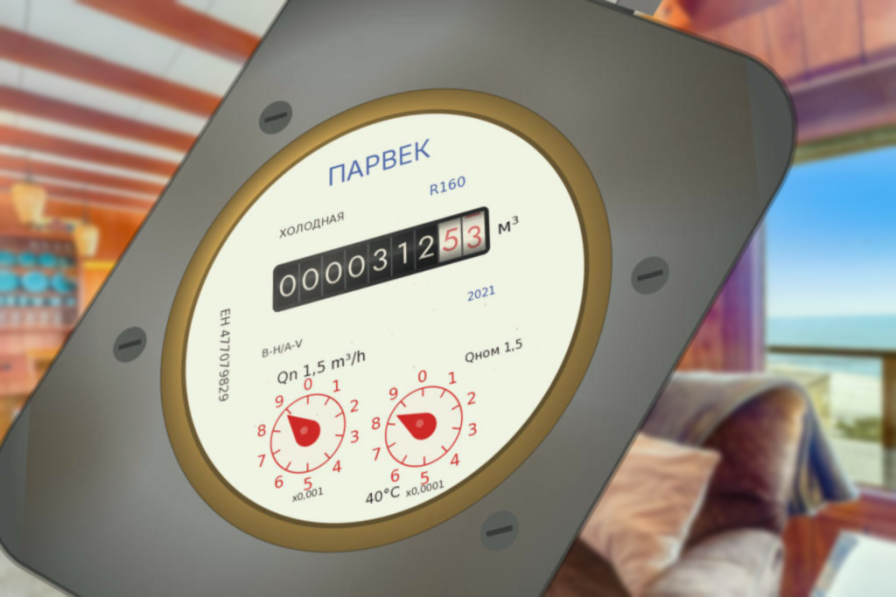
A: 312.5288 m³
